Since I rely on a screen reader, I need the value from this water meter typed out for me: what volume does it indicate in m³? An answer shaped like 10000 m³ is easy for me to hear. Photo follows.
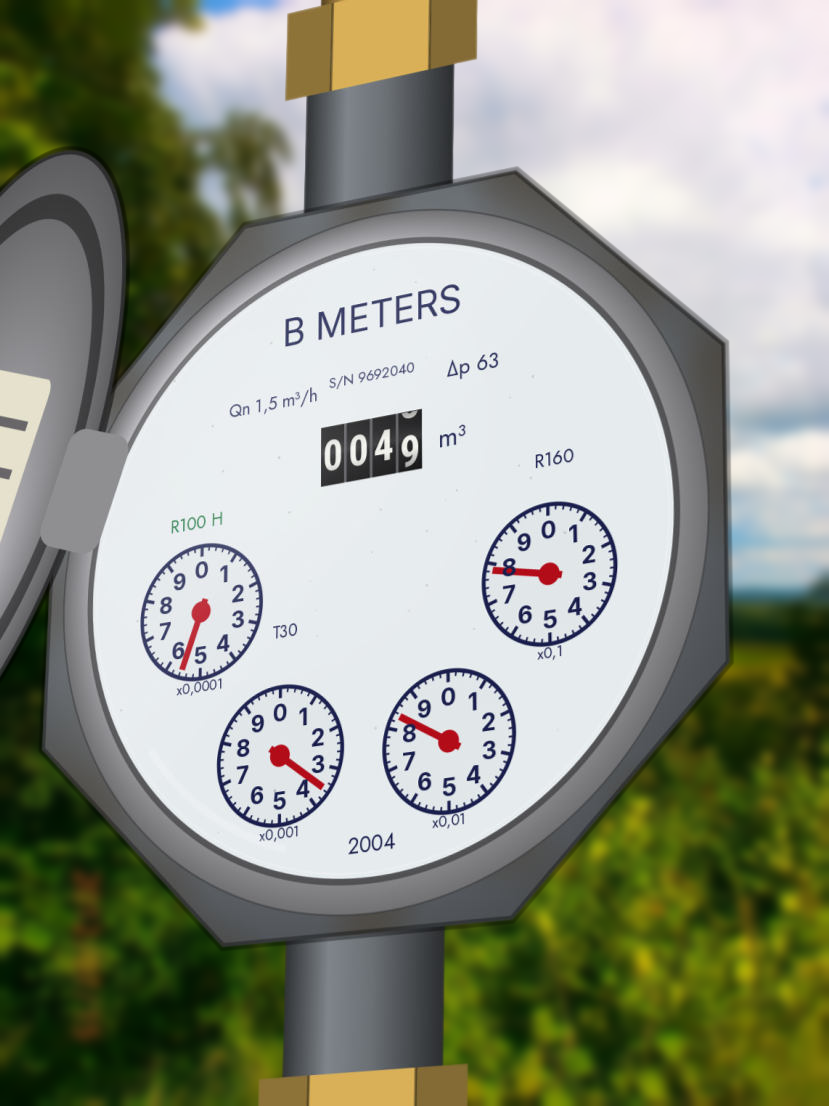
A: 48.7835 m³
